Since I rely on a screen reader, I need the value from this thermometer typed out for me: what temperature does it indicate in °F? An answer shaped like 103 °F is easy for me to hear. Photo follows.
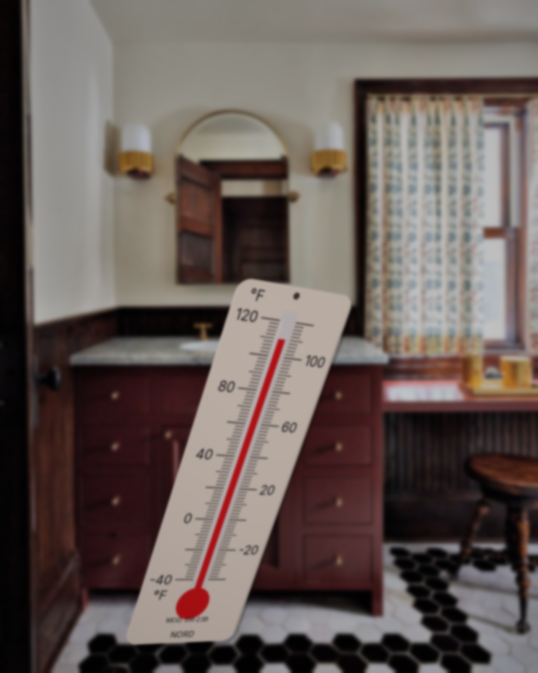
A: 110 °F
